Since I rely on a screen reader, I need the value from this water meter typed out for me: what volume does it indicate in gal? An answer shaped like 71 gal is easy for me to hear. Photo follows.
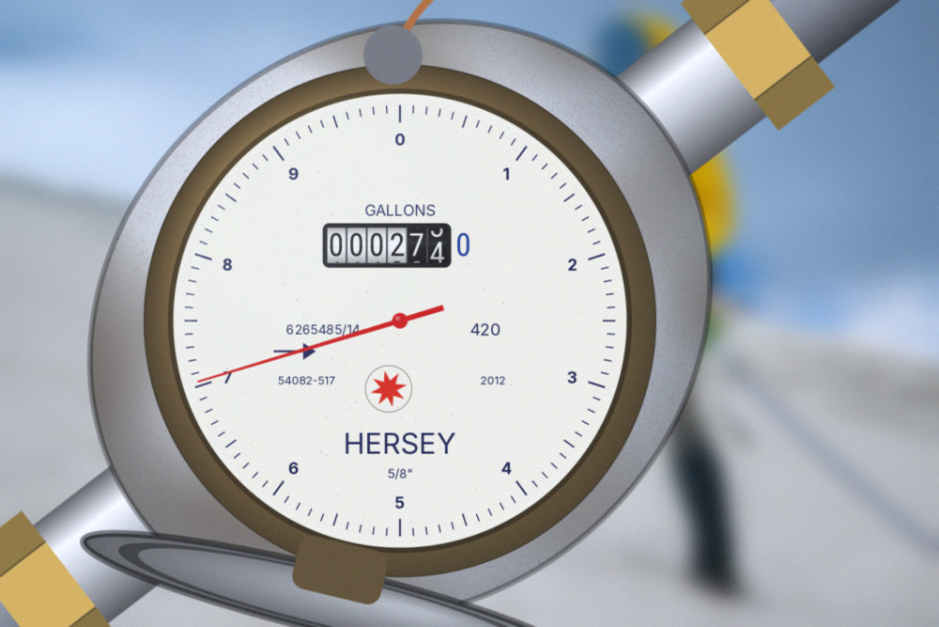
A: 2737.0 gal
